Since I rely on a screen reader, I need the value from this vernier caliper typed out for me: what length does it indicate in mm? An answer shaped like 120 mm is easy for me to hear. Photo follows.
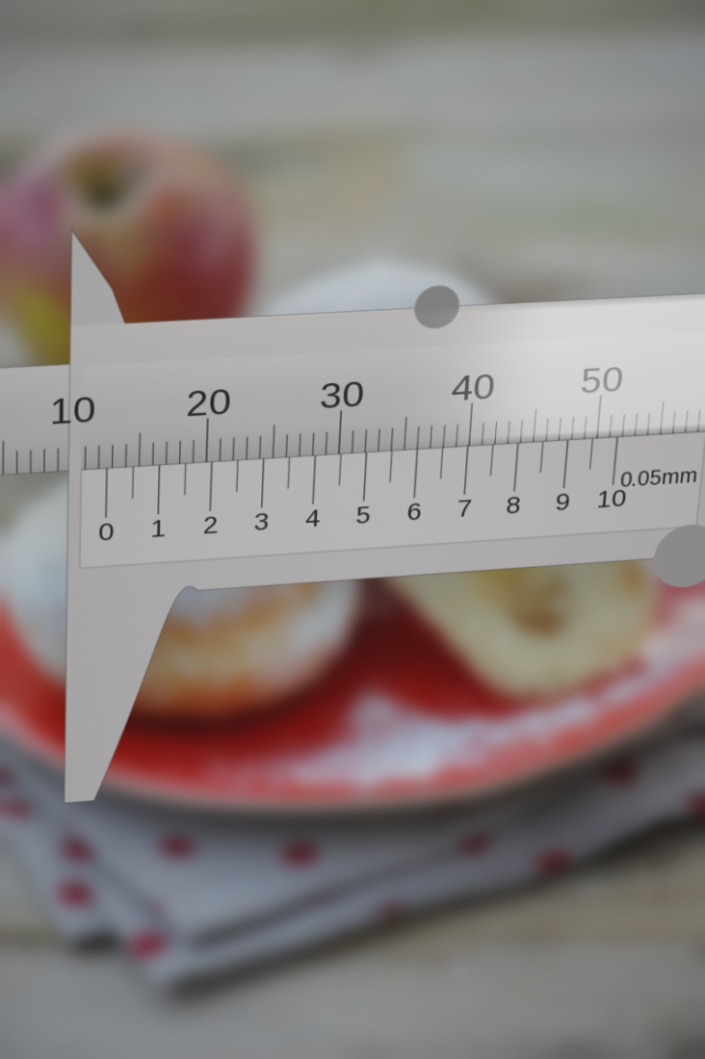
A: 12.6 mm
